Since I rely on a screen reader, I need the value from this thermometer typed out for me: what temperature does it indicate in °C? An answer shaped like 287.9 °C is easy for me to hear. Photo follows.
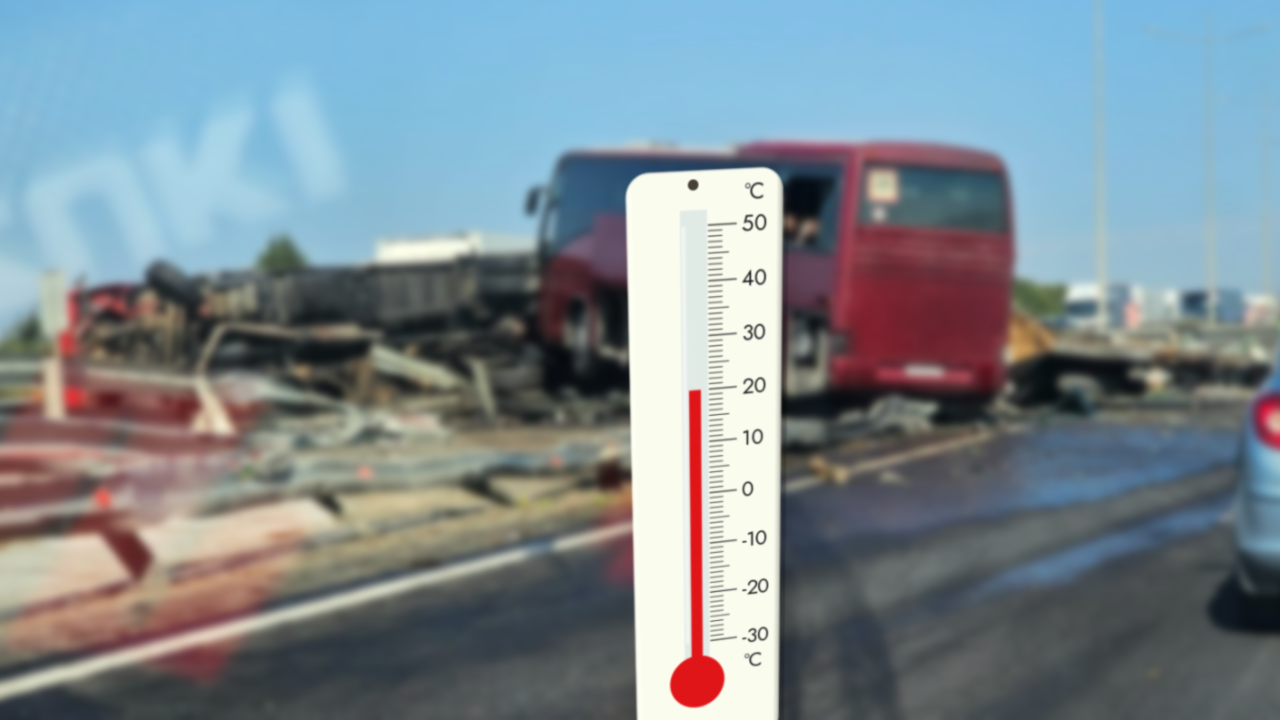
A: 20 °C
